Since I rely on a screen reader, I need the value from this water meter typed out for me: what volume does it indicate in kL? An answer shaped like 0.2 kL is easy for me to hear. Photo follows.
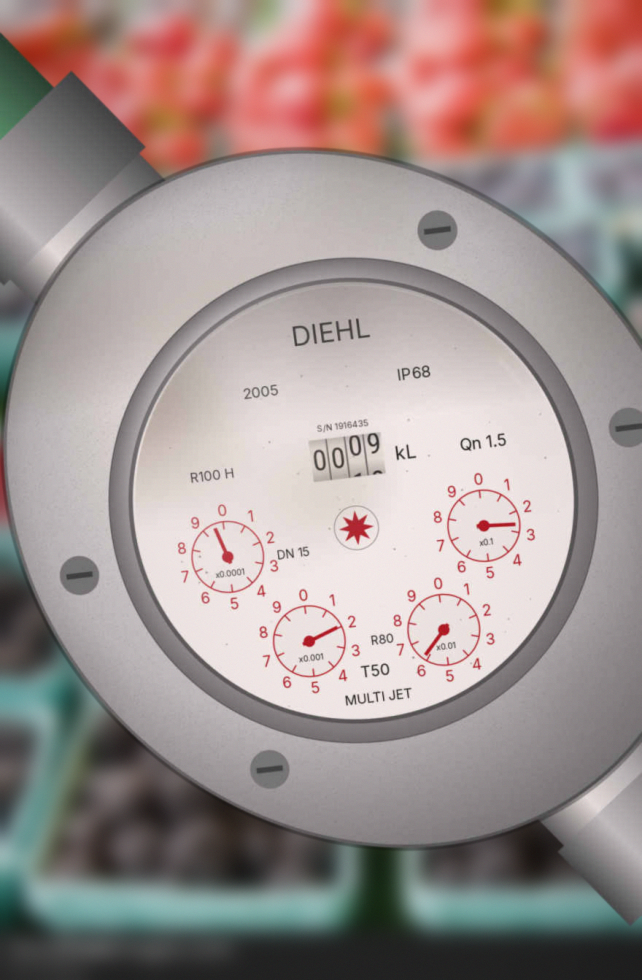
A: 9.2619 kL
